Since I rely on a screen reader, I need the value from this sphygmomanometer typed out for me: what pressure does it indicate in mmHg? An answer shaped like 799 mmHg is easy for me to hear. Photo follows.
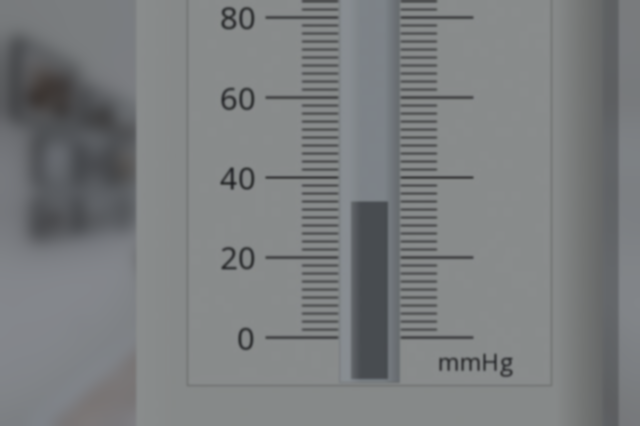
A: 34 mmHg
